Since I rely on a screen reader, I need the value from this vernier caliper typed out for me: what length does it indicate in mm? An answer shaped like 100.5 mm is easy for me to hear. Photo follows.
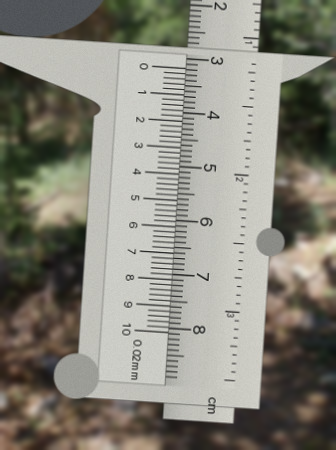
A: 31.8 mm
